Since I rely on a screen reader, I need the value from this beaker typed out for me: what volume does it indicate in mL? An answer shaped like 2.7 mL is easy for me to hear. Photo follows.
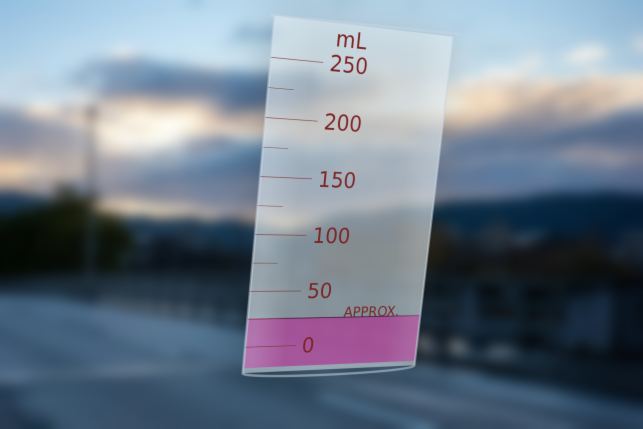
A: 25 mL
